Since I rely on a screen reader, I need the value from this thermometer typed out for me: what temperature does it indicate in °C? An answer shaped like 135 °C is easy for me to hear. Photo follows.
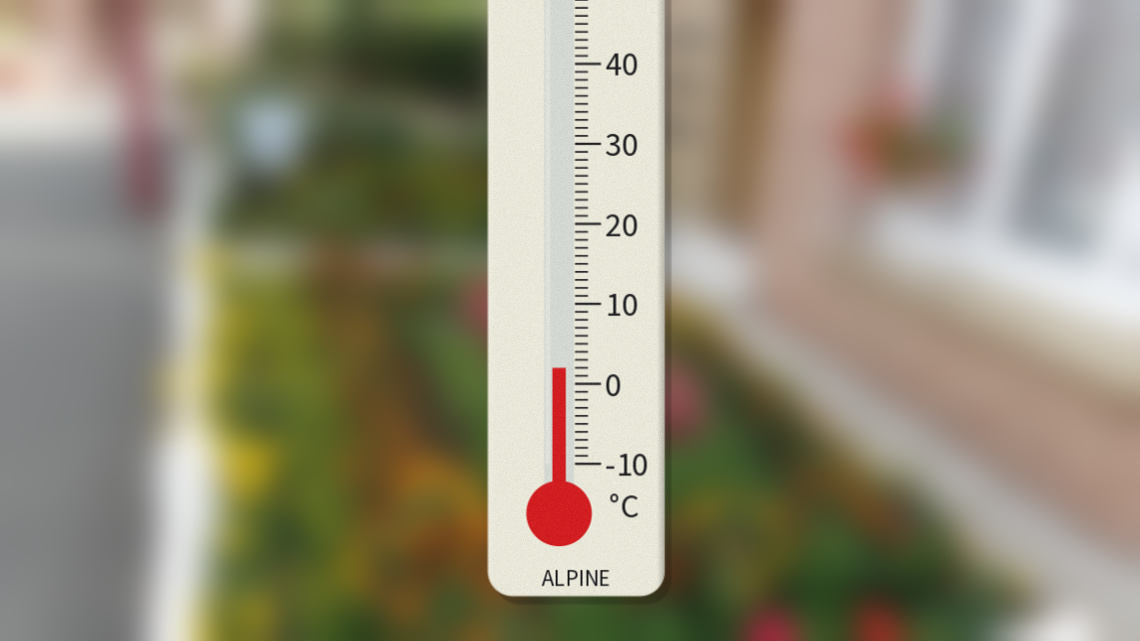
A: 2 °C
